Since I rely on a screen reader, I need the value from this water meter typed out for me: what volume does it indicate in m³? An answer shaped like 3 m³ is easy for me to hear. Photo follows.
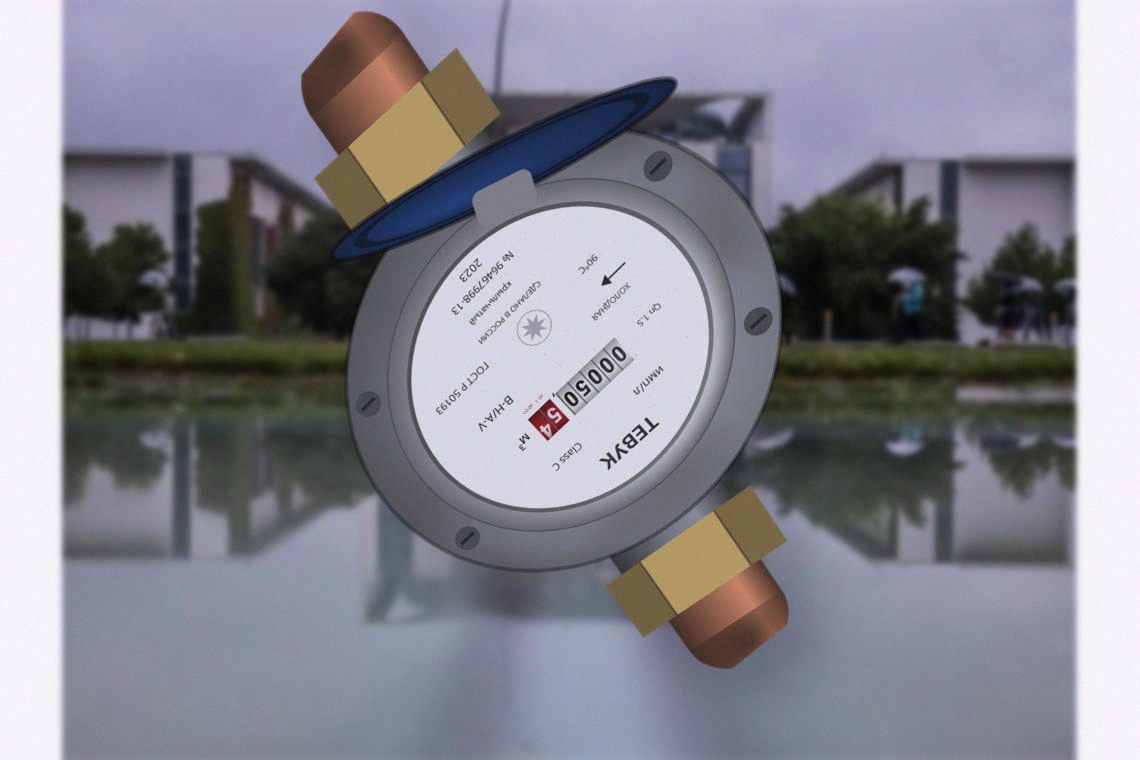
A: 50.54 m³
